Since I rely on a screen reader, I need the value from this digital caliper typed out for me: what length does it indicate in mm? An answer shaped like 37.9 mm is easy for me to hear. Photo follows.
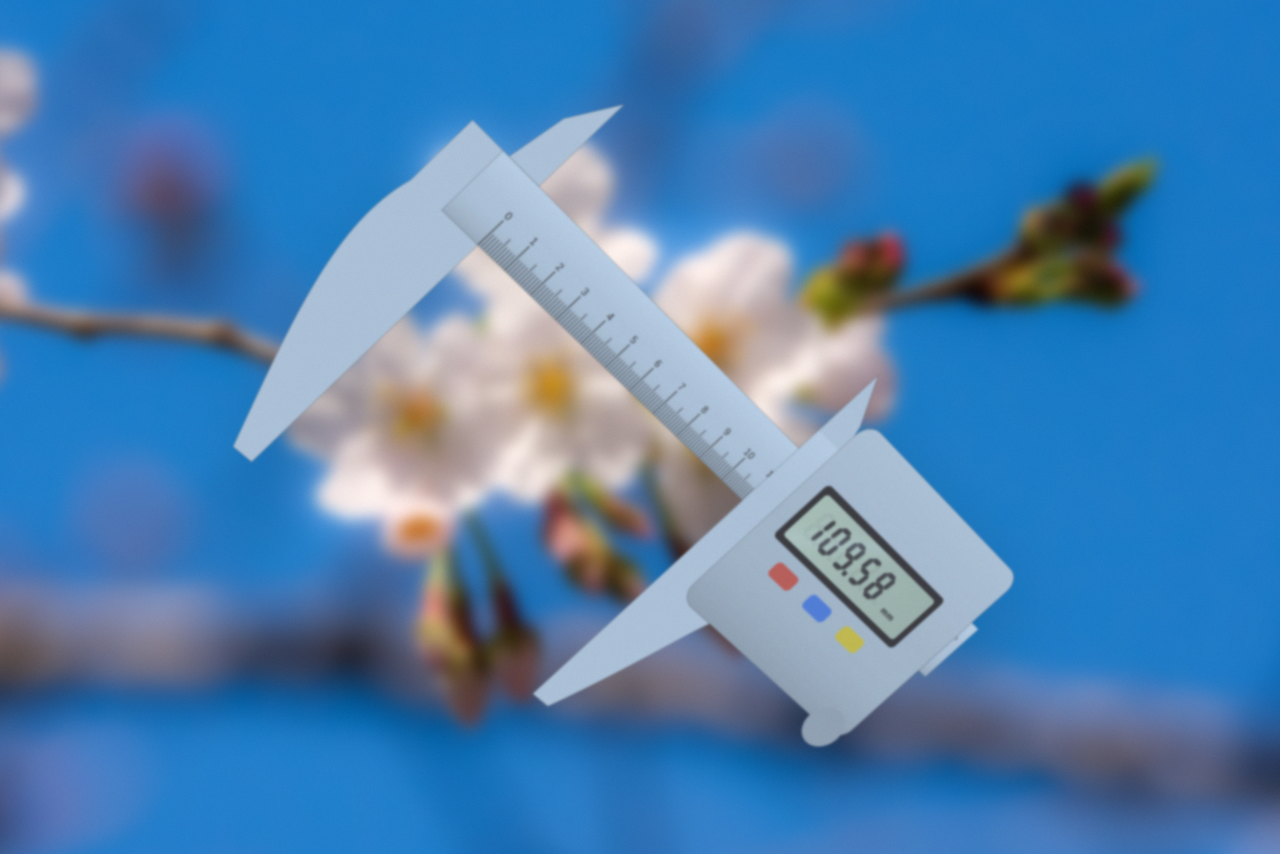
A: 109.58 mm
